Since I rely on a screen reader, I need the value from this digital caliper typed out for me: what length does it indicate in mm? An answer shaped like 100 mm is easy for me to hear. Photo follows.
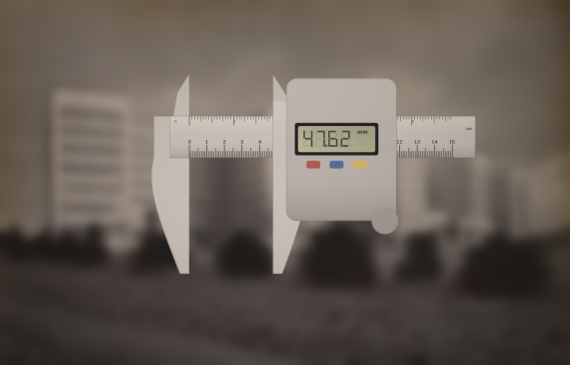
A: 47.62 mm
